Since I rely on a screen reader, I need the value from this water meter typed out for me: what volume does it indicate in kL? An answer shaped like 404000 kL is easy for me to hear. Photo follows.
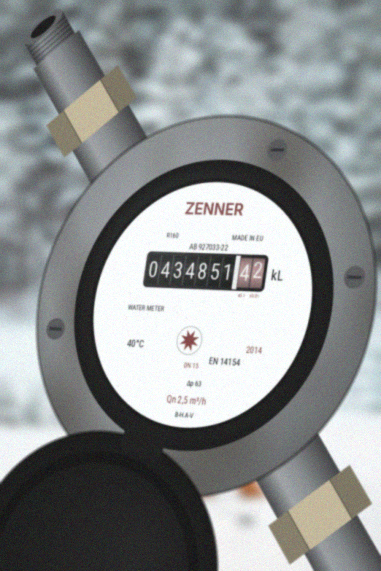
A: 434851.42 kL
